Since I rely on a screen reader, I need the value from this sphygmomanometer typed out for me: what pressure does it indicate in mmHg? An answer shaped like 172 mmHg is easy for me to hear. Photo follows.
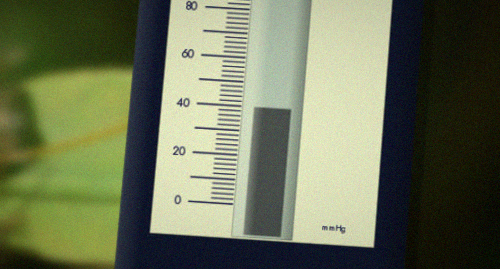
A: 40 mmHg
